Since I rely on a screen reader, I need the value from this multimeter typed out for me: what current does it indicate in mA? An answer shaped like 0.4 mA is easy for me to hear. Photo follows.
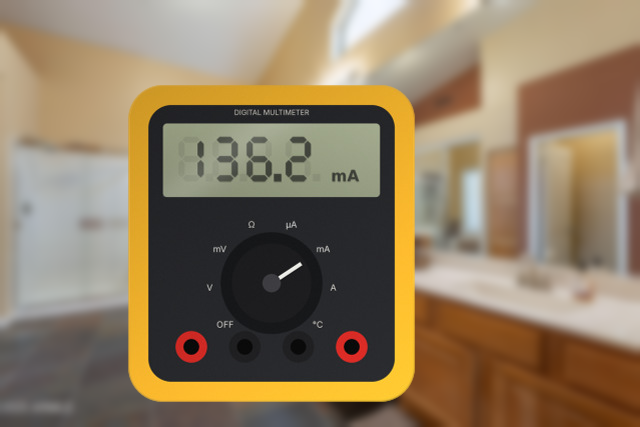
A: 136.2 mA
